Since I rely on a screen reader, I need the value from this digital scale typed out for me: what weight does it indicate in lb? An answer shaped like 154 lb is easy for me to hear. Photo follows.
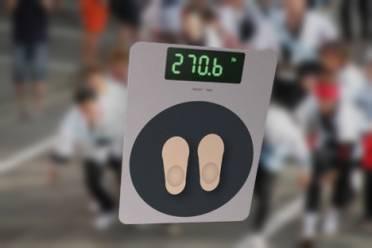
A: 270.6 lb
